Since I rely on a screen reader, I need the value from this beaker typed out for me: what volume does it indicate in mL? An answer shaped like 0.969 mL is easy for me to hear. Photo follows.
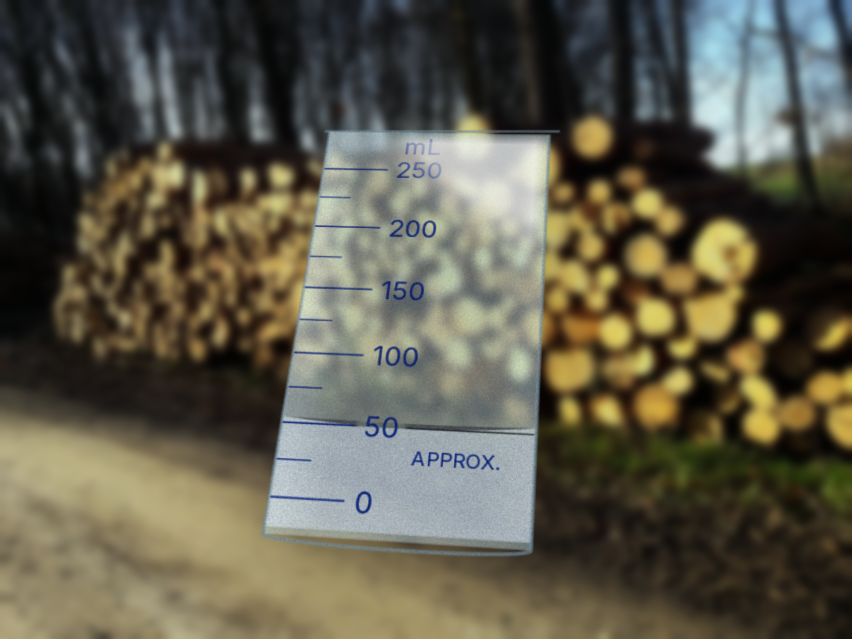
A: 50 mL
